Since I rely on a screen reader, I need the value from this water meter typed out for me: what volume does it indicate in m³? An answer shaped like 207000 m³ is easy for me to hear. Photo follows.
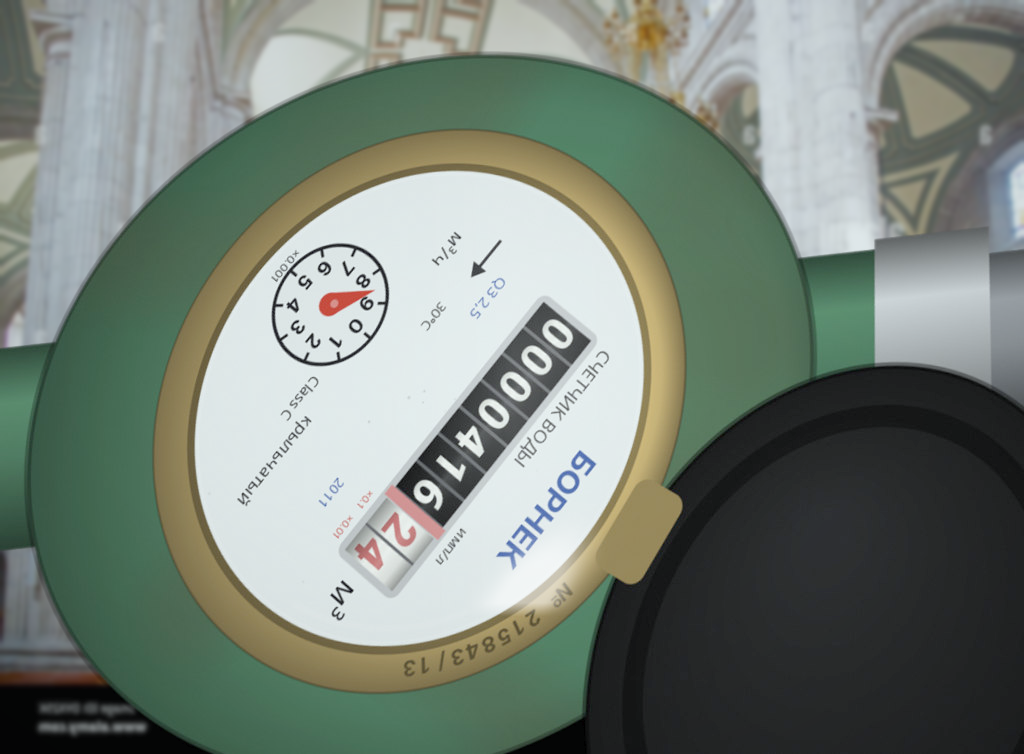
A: 416.238 m³
